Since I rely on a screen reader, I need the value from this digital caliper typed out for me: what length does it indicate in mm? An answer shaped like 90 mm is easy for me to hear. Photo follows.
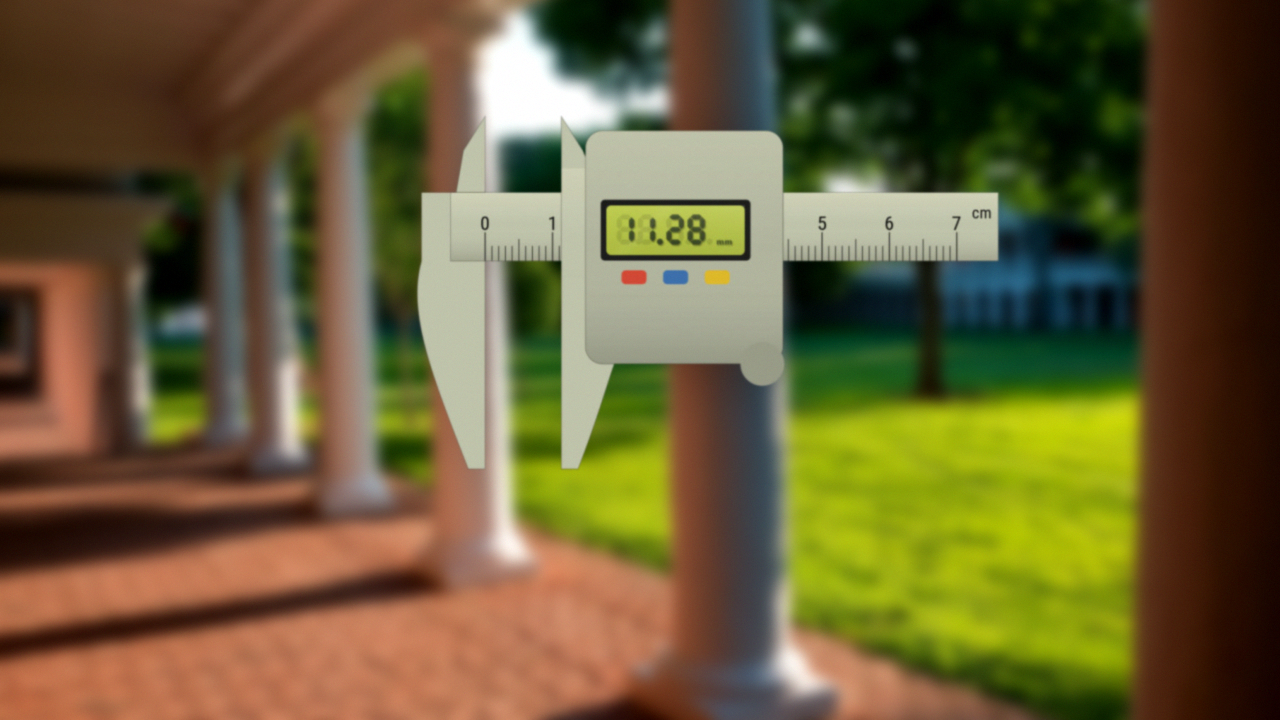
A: 11.28 mm
